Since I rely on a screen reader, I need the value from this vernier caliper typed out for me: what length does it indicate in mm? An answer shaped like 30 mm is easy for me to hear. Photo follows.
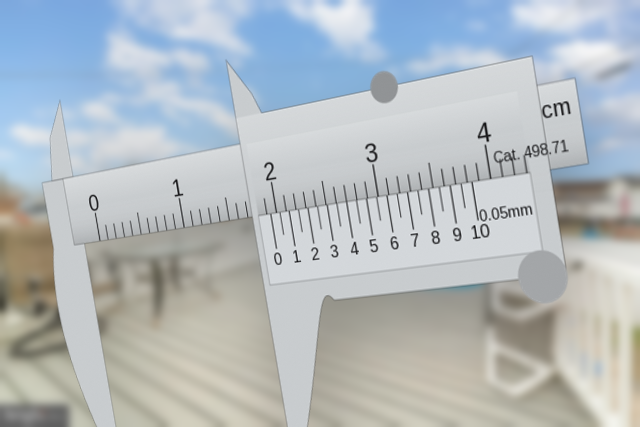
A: 19.4 mm
